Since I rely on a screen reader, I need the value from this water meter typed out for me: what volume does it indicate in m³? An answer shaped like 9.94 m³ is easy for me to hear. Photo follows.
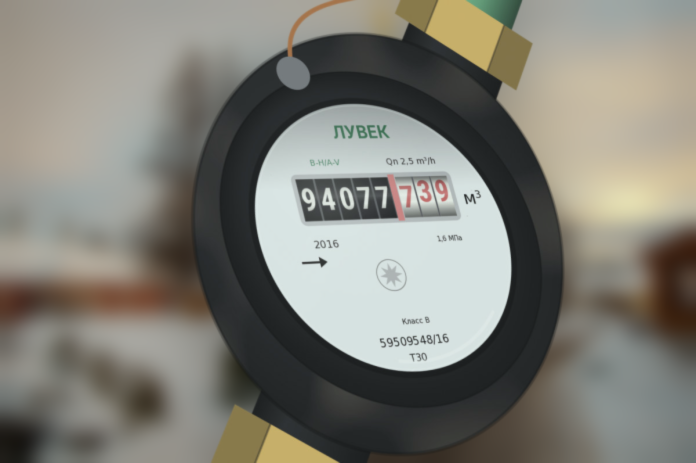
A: 94077.739 m³
